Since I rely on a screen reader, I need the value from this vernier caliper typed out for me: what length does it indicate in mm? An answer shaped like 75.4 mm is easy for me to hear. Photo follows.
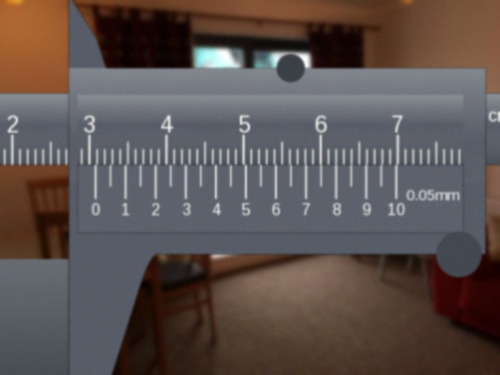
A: 30.8 mm
